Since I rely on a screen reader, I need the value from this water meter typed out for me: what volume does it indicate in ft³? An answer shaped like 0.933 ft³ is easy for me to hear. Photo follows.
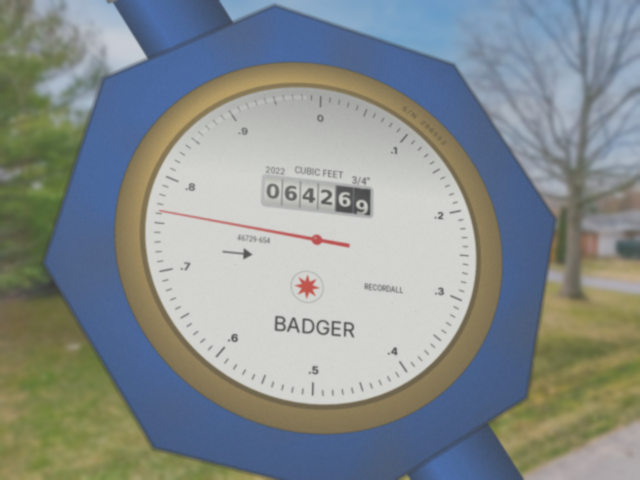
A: 64268.76 ft³
